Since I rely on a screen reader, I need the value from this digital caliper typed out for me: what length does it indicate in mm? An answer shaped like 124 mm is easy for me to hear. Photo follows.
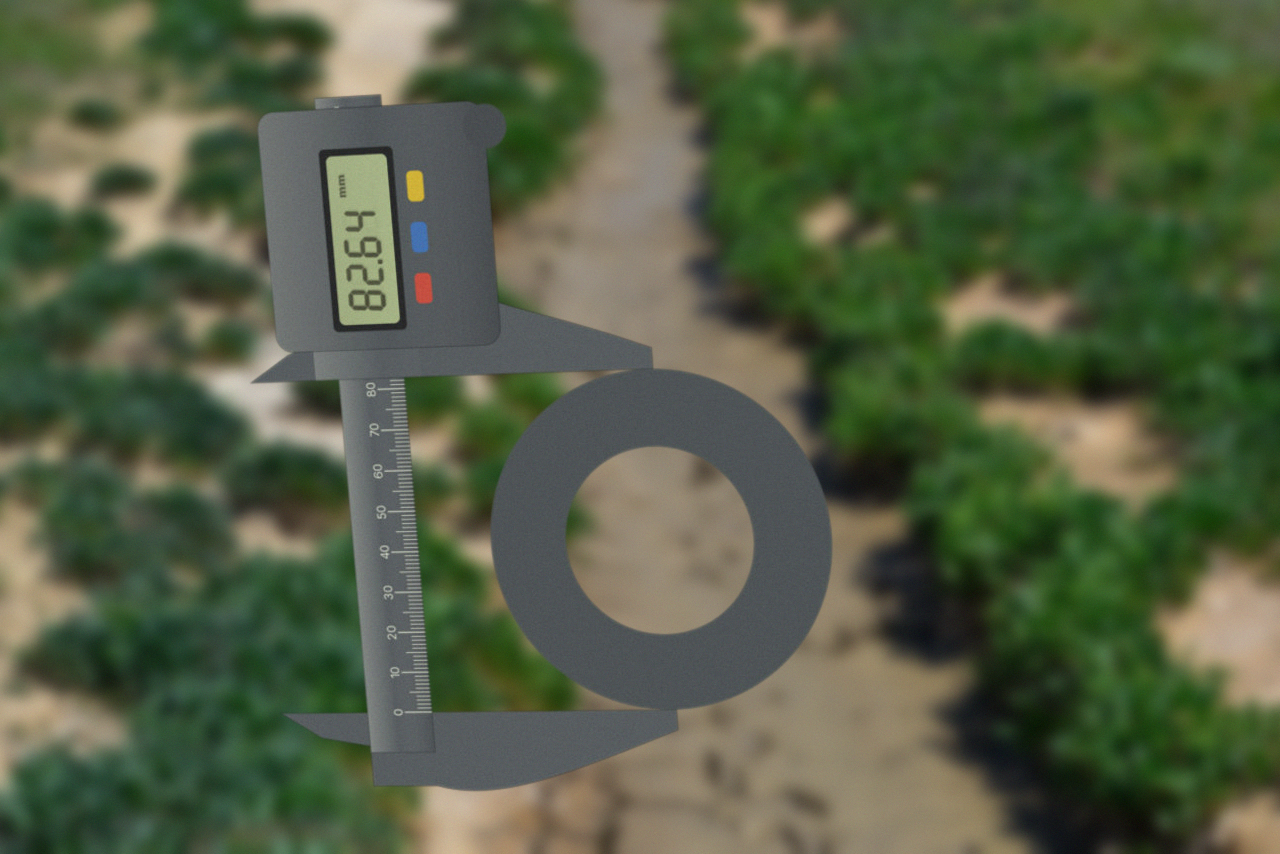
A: 82.64 mm
